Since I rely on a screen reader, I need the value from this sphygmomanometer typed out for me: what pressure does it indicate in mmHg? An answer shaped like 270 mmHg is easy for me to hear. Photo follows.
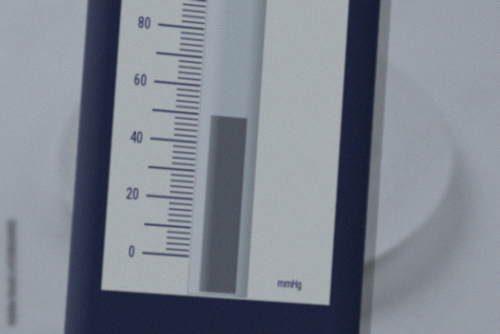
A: 50 mmHg
